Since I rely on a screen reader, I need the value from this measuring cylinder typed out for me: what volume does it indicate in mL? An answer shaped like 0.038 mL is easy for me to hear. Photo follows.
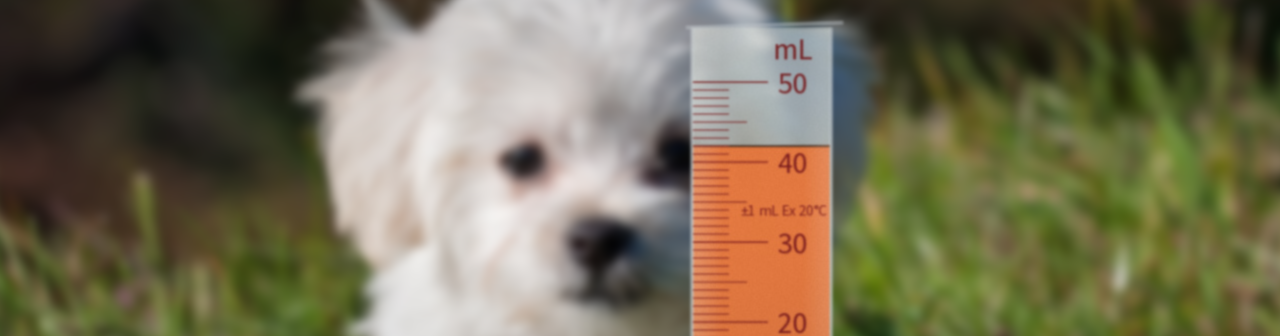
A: 42 mL
